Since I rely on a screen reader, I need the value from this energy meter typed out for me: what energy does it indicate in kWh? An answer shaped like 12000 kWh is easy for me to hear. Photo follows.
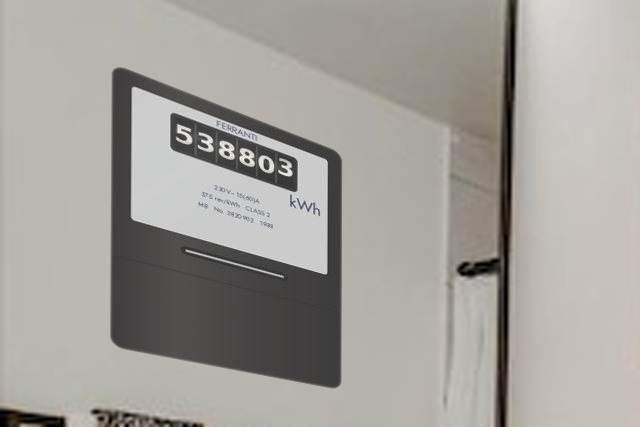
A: 538803 kWh
